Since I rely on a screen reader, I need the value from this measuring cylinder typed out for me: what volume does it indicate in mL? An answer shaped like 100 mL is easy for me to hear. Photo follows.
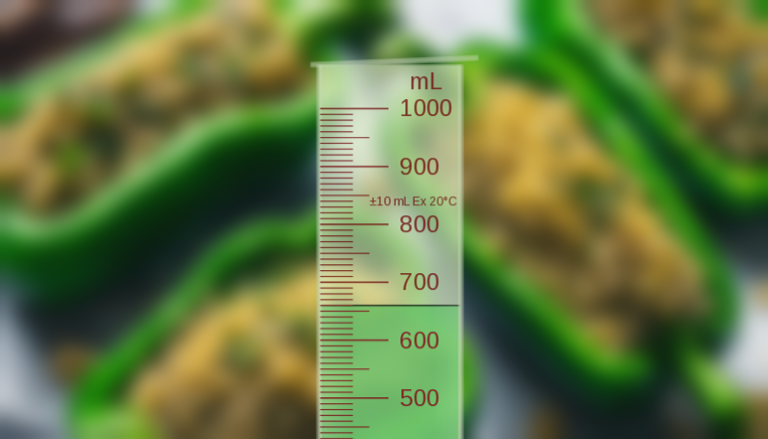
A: 660 mL
